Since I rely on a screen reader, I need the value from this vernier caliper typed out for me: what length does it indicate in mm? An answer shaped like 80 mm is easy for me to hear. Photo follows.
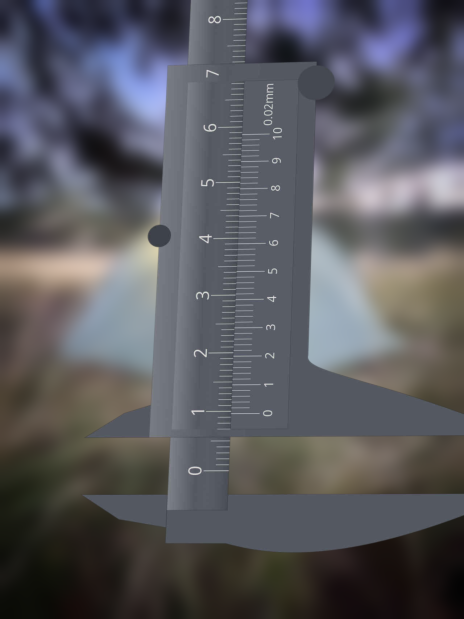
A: 9.6 mm
